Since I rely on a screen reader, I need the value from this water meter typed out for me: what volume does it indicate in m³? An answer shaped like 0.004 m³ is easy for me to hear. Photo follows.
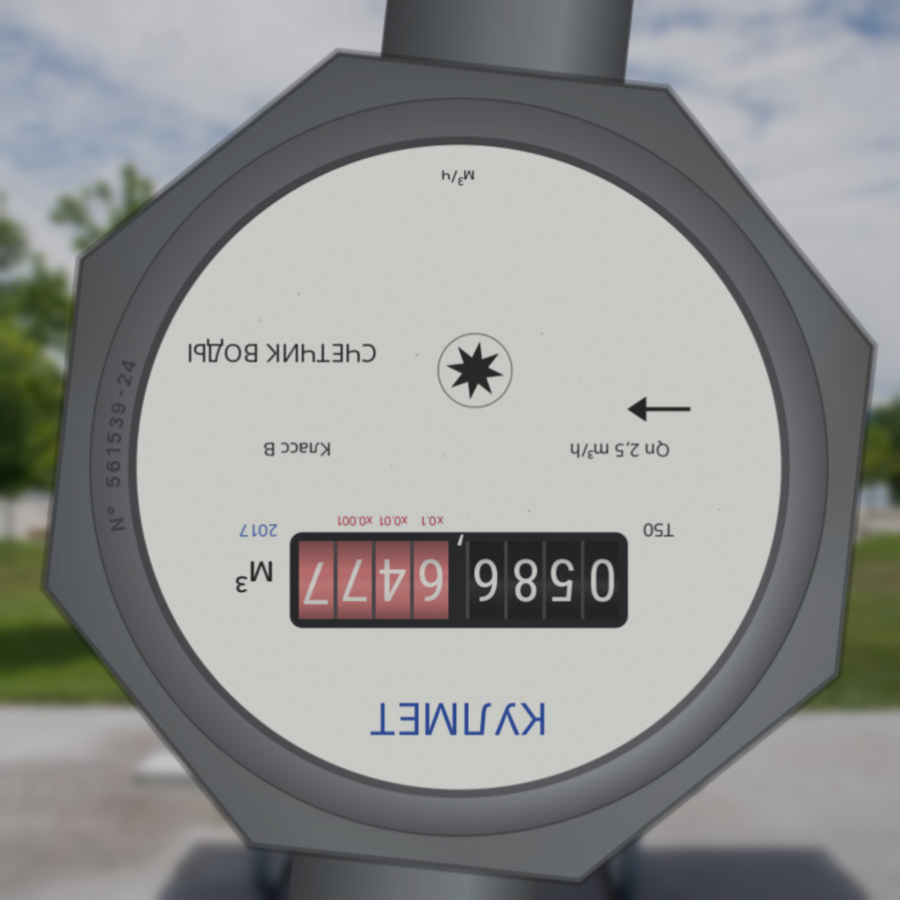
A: 586.6477 m³
